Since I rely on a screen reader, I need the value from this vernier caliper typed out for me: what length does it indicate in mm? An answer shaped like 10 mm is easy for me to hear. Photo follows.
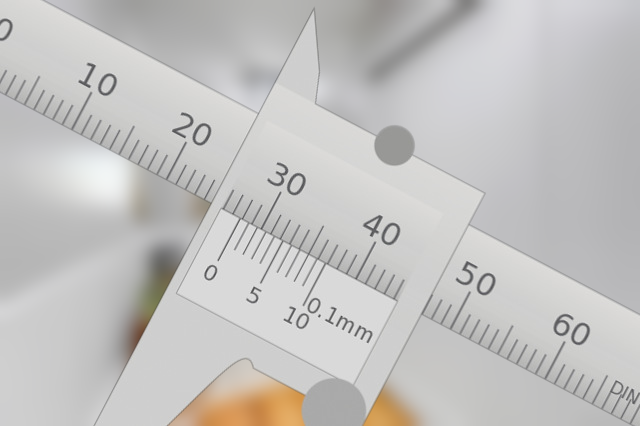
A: 27.8 mm
